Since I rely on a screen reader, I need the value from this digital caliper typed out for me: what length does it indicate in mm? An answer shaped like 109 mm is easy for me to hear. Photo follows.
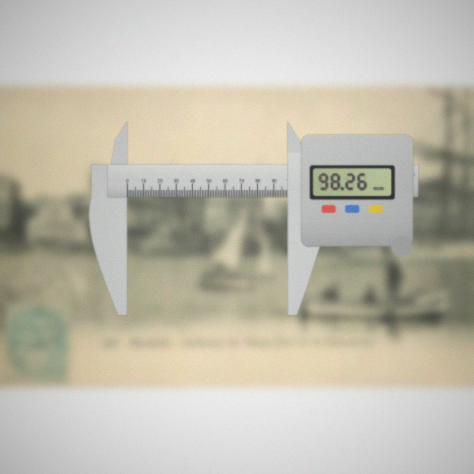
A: 98.26 mm
